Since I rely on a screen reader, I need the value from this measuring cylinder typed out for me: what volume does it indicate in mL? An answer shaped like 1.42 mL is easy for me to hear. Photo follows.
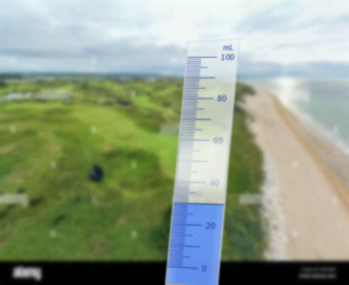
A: 30 mL
